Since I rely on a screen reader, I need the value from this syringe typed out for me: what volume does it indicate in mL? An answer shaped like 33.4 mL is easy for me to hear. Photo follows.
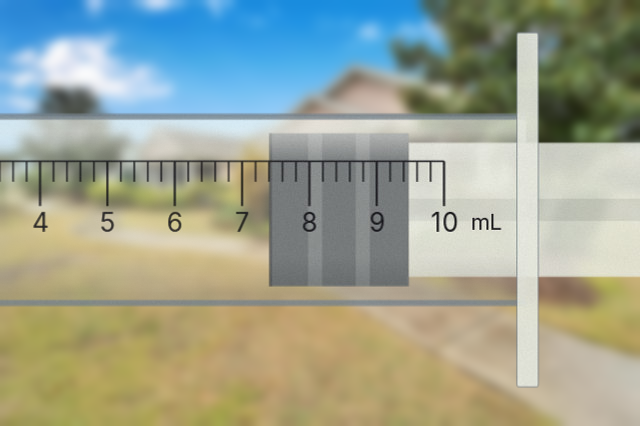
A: 7.4 mL
